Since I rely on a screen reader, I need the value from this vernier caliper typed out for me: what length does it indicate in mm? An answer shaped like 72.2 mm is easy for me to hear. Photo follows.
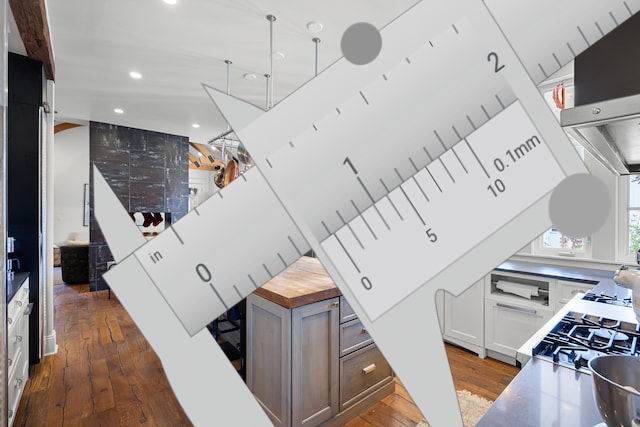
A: 7.2 mm
